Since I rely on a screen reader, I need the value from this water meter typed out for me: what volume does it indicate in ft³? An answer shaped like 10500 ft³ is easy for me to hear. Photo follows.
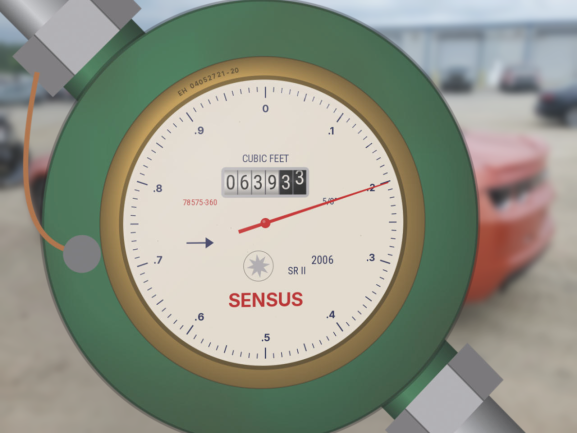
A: 63933.20 ft³
